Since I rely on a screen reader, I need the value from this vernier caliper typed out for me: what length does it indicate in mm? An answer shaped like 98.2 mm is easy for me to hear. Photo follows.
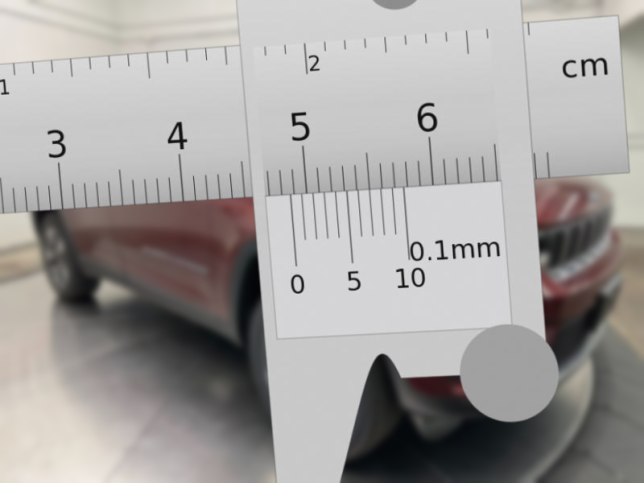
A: 48.7 mm
